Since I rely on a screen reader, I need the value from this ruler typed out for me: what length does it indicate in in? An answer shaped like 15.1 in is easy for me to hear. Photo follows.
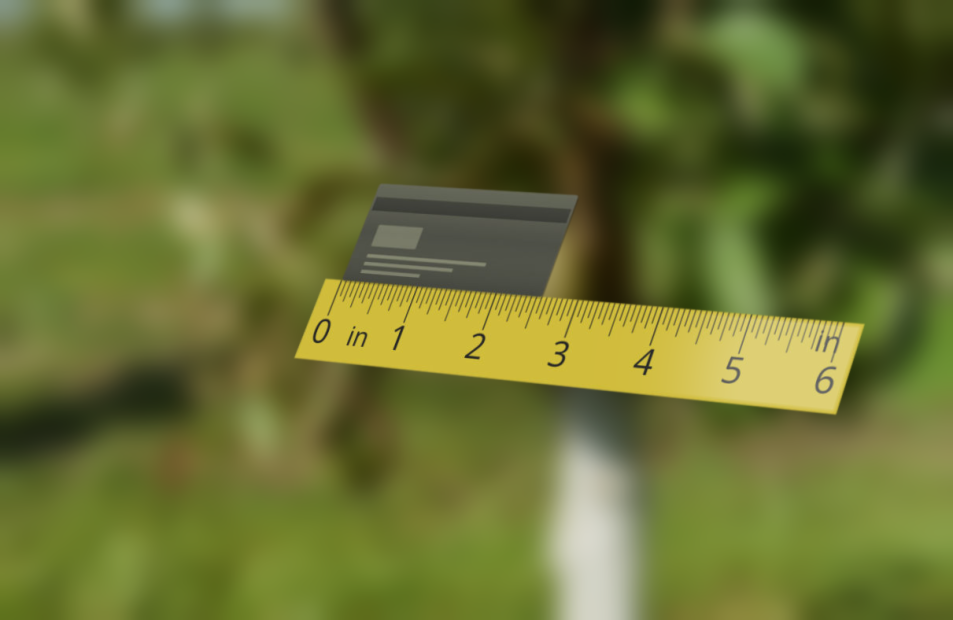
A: 2.5625 in
